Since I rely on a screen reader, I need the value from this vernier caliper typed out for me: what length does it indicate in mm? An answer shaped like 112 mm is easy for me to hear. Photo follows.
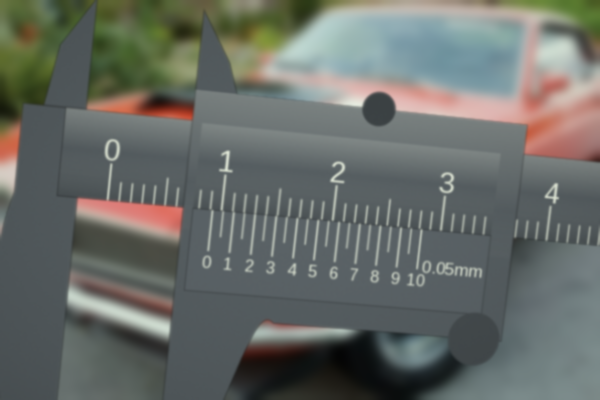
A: 9.2 mm
